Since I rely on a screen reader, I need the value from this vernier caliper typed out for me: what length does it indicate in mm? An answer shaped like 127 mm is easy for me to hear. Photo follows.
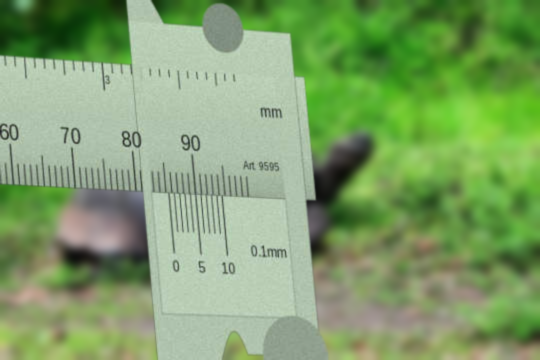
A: 85.5 mm
